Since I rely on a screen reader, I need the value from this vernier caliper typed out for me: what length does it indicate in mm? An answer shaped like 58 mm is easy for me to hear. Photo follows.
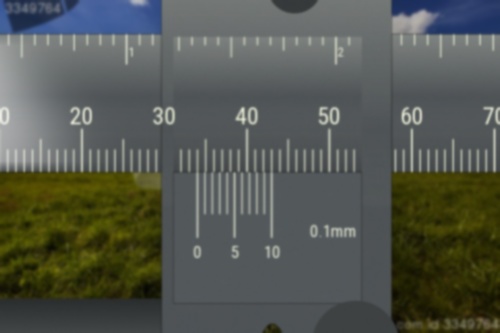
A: 34.0 mm
